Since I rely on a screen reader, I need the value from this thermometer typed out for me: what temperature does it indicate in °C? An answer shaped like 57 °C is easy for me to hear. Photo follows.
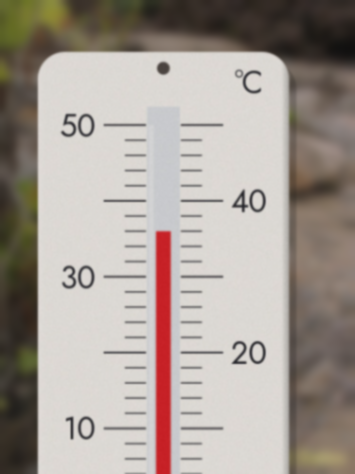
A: 36 °C
